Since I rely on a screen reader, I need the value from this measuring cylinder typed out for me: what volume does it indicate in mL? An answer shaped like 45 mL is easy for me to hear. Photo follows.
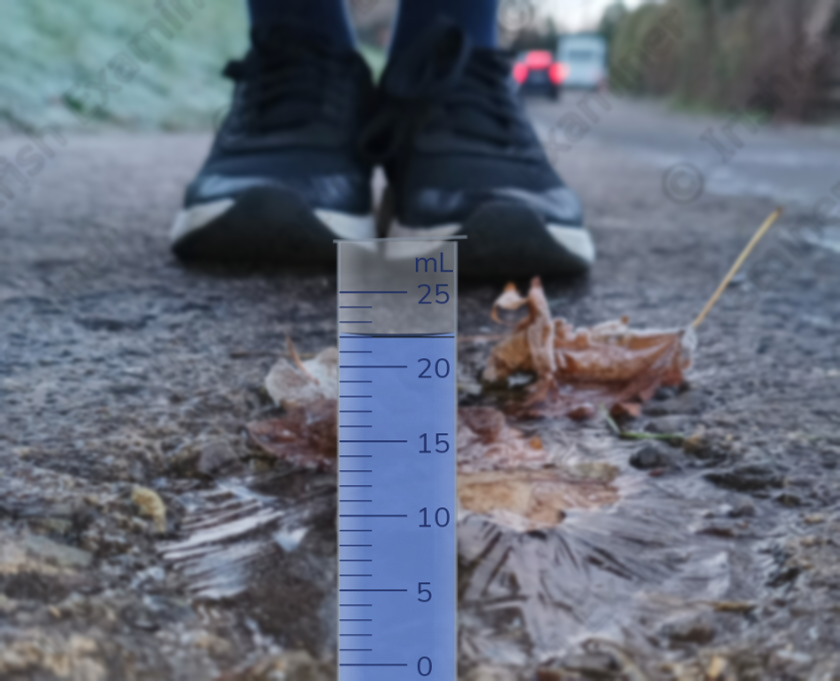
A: 22 mL
